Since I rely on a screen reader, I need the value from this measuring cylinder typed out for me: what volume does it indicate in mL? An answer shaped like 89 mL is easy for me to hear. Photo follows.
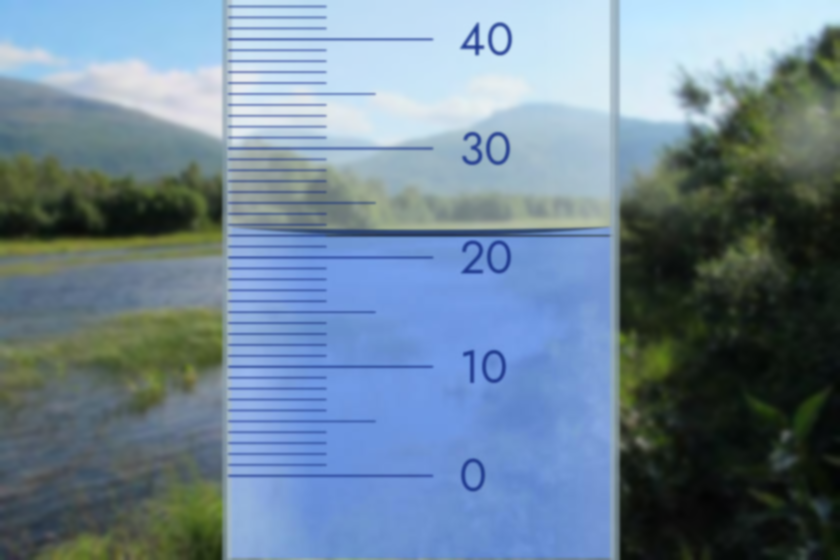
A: 22 mL
